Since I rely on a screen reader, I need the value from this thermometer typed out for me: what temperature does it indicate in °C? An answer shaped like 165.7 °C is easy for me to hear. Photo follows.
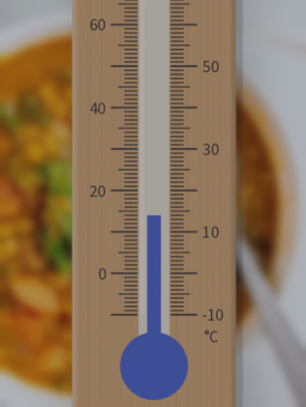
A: 14 °C
